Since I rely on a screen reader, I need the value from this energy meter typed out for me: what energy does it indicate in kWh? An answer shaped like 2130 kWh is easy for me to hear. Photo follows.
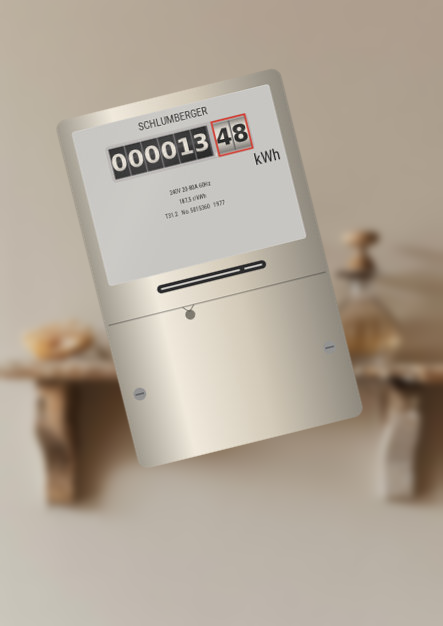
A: 13.48 kWh
